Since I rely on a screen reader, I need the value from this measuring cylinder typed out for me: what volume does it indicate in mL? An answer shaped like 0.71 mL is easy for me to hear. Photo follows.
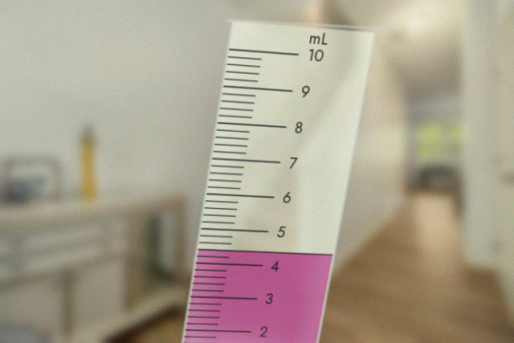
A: 4.4 mL
